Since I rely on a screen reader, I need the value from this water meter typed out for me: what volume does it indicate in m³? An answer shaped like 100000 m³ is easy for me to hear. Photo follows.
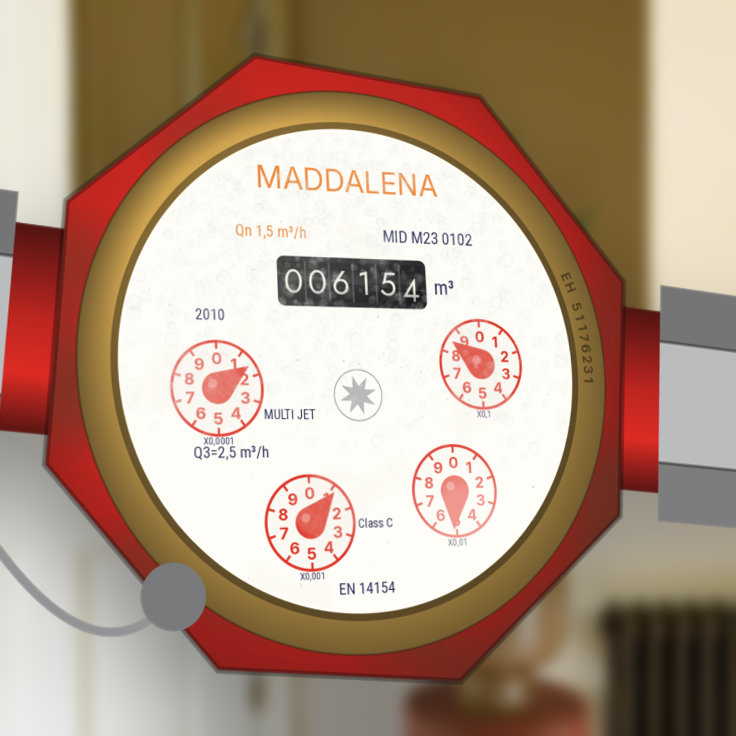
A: 6153.8511 m³
